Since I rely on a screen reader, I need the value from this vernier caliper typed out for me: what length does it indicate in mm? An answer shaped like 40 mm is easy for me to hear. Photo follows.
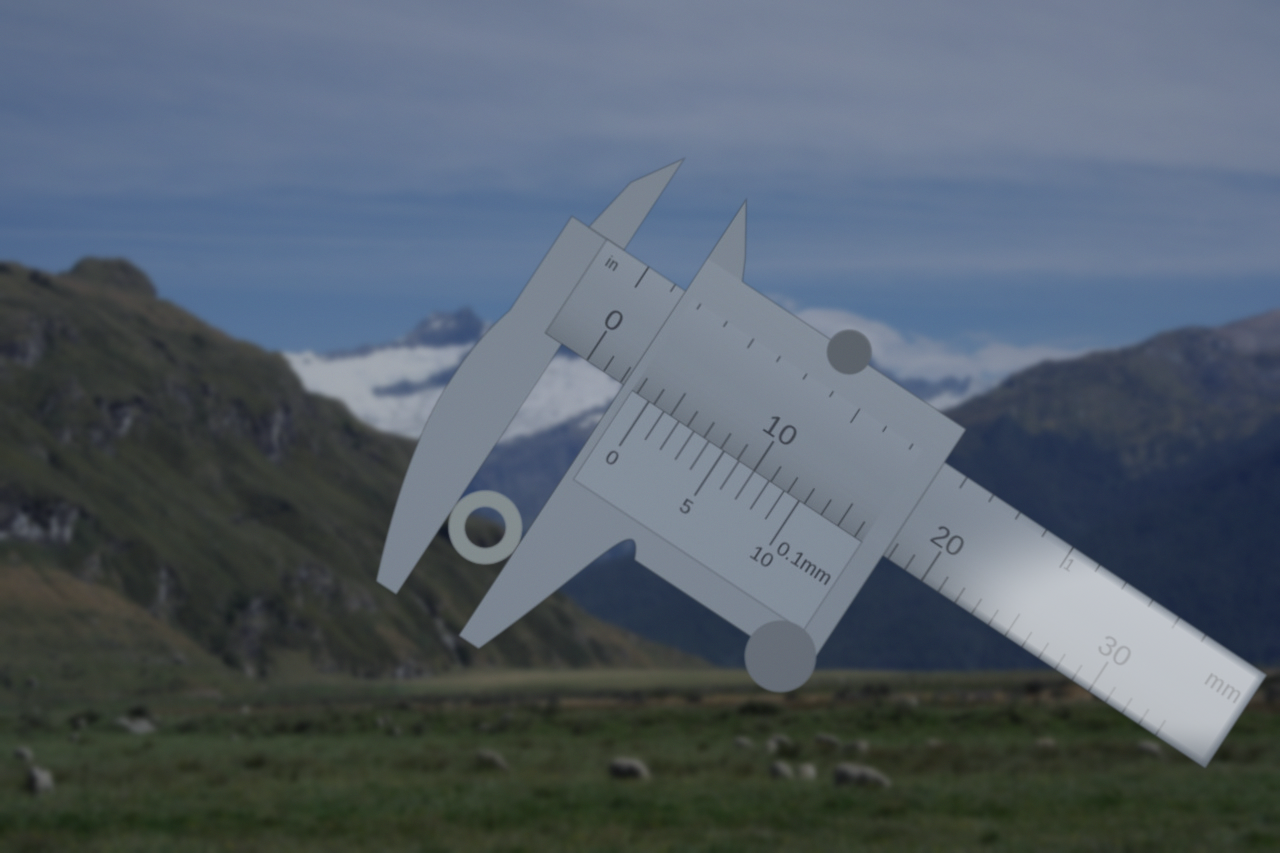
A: 3.7 mm
